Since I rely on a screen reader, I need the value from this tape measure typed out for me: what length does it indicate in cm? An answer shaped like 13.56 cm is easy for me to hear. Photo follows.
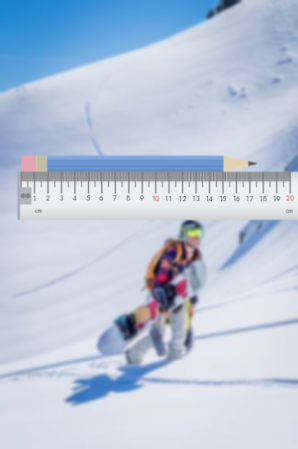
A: 17.5 cm
